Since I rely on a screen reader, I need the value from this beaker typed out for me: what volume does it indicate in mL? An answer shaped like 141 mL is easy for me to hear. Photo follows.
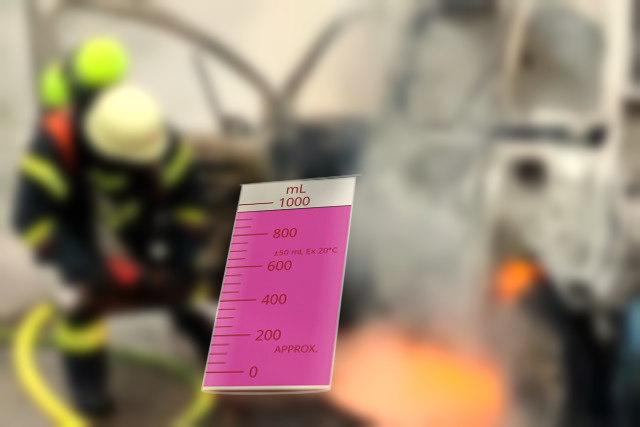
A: 950 mL
